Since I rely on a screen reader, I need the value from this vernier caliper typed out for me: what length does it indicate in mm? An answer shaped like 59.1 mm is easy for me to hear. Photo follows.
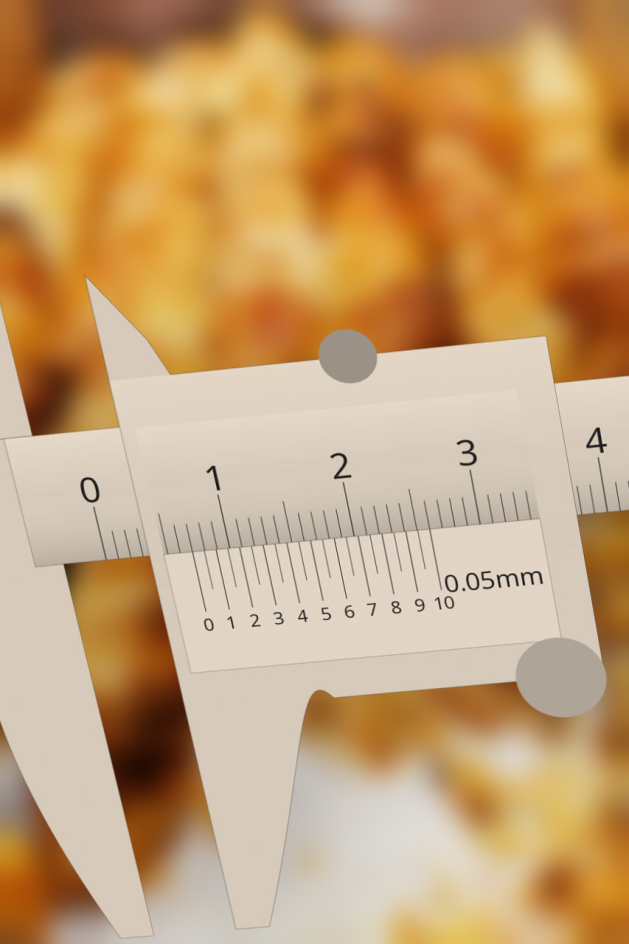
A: 7.0 mm
